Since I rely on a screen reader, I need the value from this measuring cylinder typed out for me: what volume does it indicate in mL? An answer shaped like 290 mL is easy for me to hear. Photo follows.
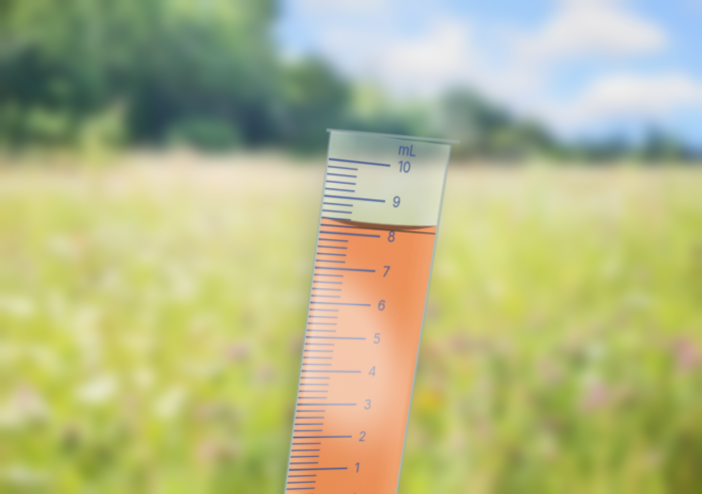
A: 8.2 mL
